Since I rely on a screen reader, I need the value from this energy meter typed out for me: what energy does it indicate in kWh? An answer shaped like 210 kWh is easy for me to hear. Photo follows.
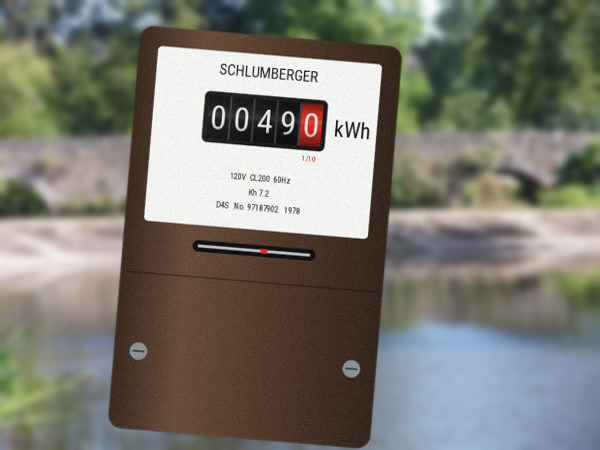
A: 49.0 kWh
